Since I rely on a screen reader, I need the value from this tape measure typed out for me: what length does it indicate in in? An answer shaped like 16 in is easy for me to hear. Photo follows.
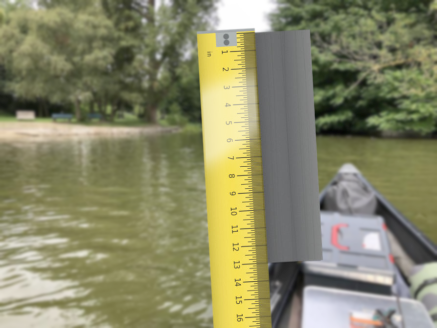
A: 13 in
